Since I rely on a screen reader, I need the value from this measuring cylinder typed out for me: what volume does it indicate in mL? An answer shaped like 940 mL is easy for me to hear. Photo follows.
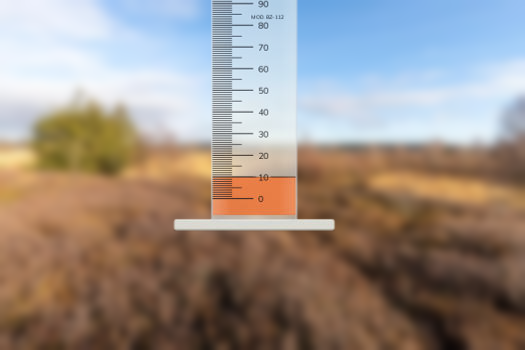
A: 10 mL
